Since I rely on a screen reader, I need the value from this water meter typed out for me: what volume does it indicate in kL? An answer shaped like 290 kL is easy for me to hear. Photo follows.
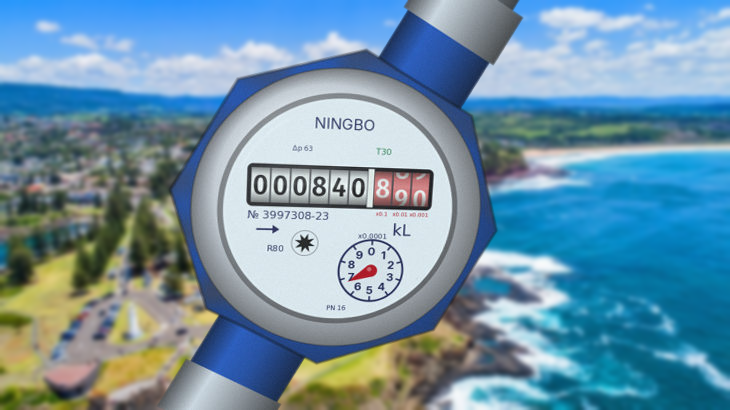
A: 840.8896 kL
